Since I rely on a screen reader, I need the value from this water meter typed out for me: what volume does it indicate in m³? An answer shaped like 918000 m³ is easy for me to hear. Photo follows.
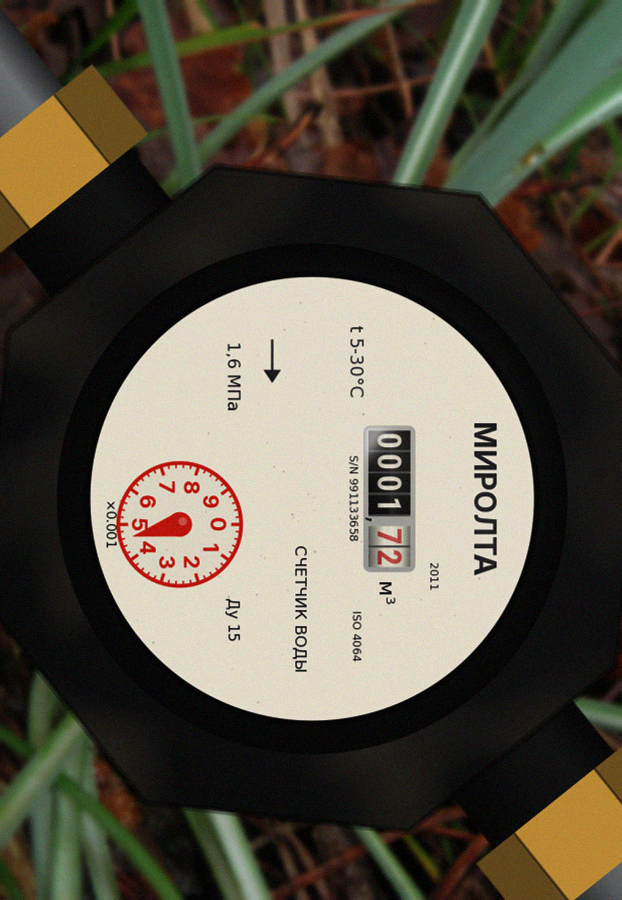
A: 1.724 m³
